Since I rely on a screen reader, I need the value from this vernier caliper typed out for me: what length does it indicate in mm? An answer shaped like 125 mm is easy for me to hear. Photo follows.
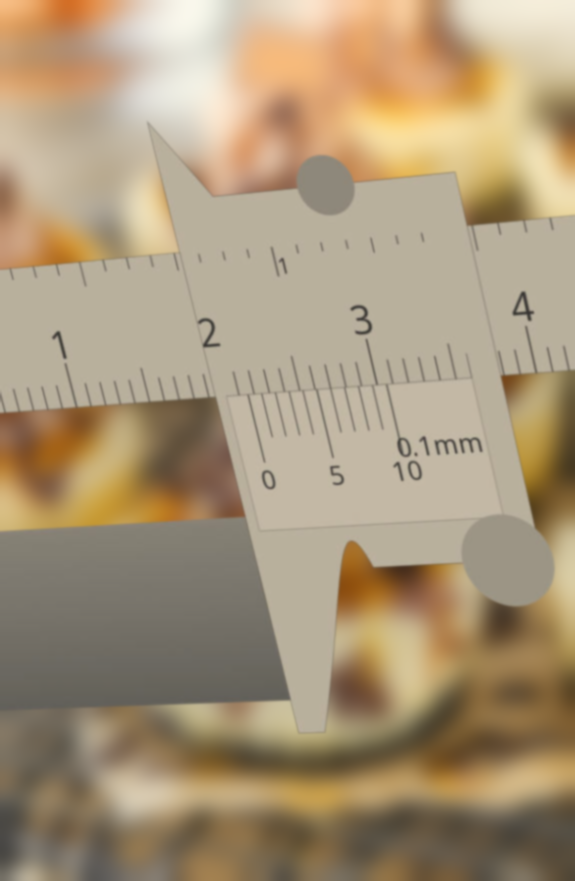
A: 21.6 mm
